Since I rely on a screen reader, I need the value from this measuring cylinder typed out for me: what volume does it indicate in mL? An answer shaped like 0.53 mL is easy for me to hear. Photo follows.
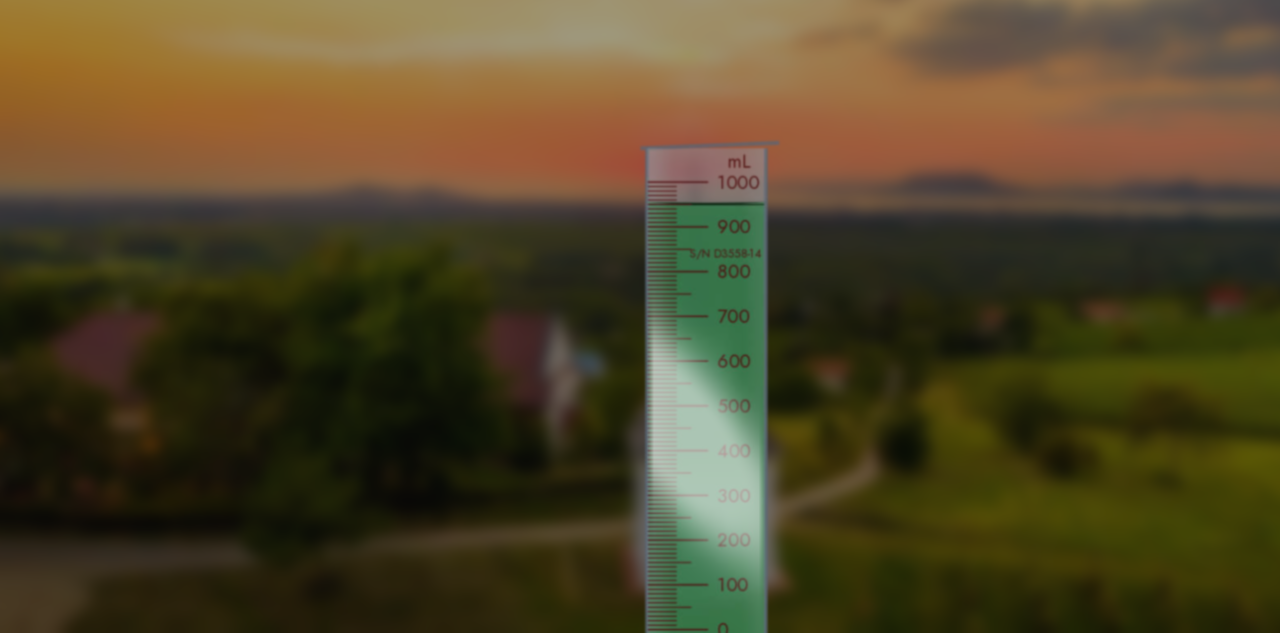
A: 950 mL
